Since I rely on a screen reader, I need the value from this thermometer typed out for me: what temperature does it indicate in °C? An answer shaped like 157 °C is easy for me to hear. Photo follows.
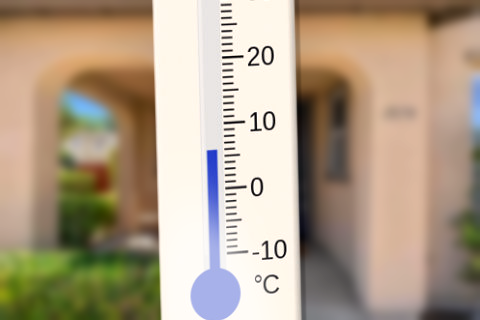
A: 6 °C
